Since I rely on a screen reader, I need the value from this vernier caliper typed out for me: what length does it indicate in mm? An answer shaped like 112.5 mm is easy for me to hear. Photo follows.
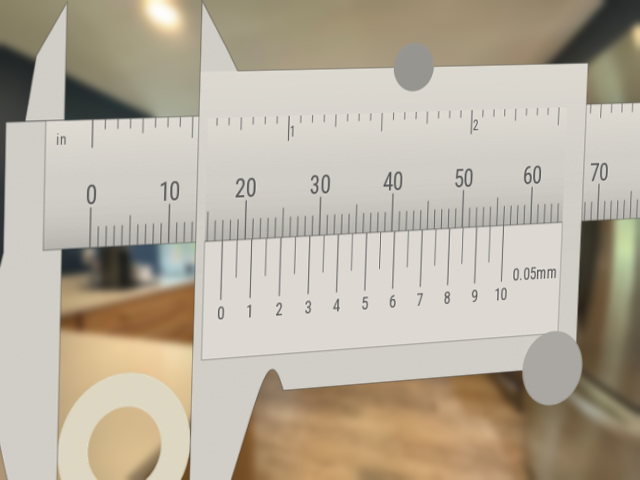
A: 17.0 mm
